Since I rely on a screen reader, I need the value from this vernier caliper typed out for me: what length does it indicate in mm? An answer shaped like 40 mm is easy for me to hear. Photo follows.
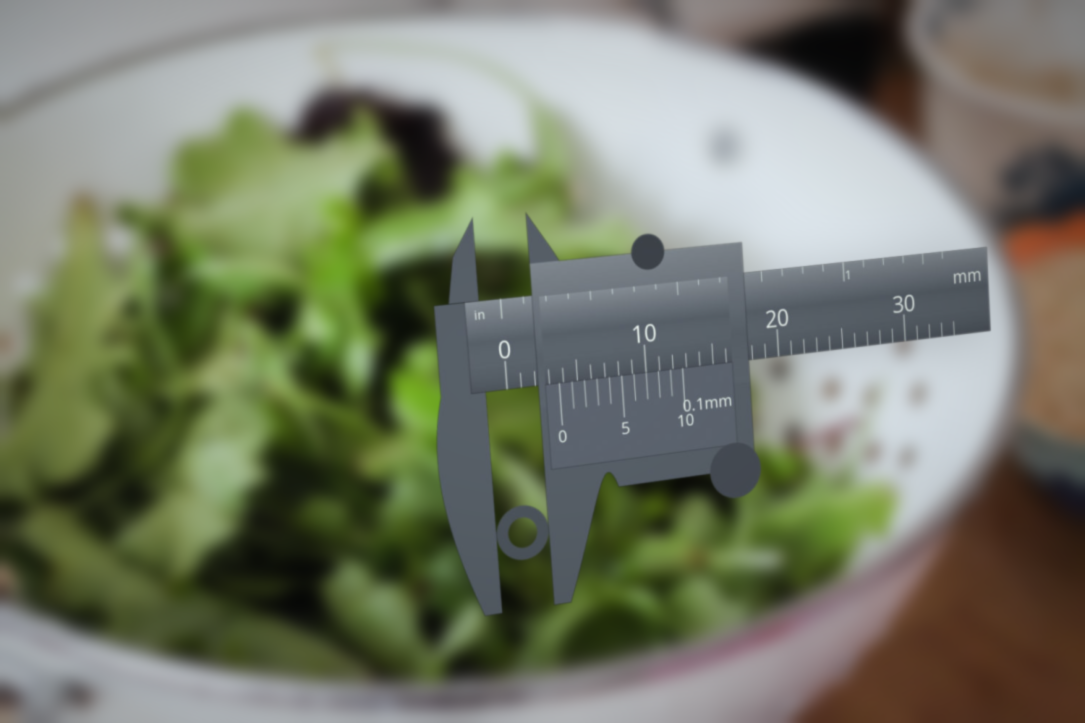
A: 3.7 mm
